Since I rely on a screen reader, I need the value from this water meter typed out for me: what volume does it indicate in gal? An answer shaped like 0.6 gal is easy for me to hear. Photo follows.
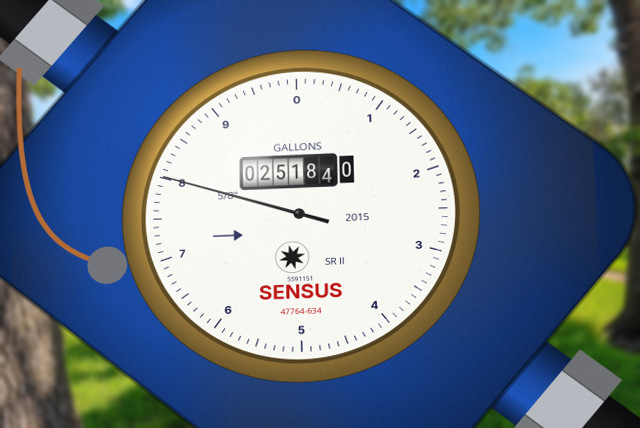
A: 251838.0 gal
